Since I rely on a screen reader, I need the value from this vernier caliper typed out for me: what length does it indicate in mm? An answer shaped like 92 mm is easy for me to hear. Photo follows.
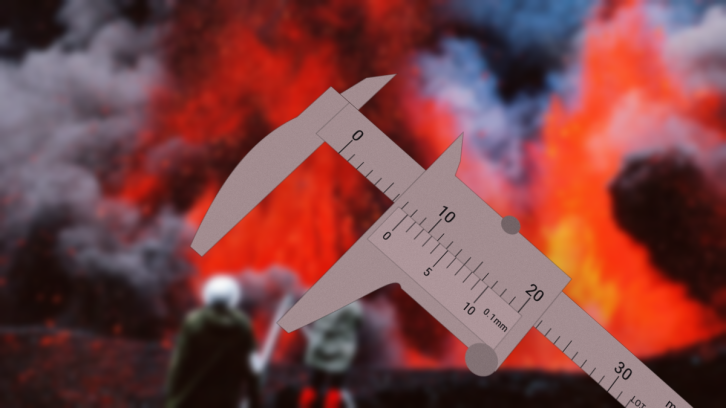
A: 7.7 mm
